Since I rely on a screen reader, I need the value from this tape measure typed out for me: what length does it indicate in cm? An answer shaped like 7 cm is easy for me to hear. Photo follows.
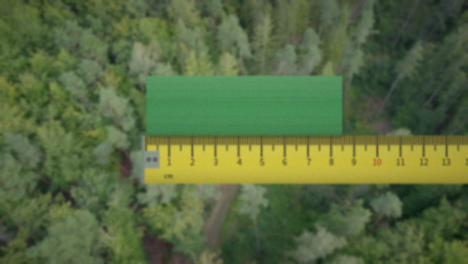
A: 8.5 cm
